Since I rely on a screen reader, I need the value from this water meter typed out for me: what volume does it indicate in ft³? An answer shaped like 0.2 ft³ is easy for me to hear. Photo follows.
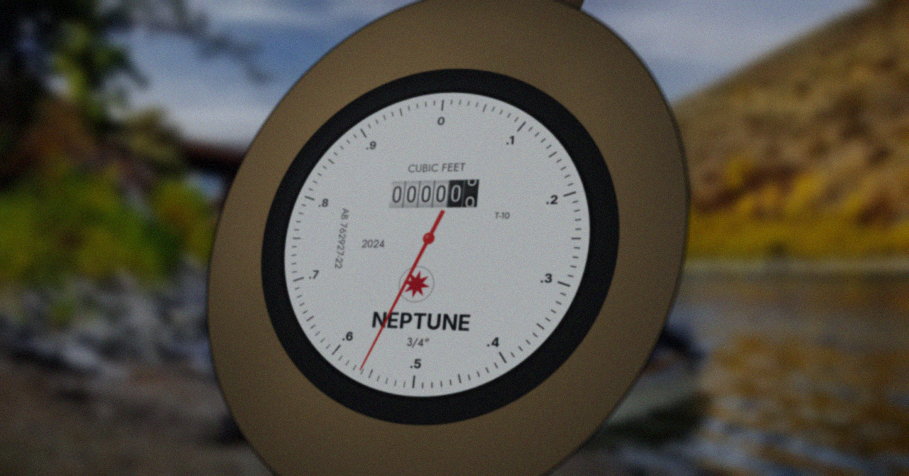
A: 8.56 ft³
